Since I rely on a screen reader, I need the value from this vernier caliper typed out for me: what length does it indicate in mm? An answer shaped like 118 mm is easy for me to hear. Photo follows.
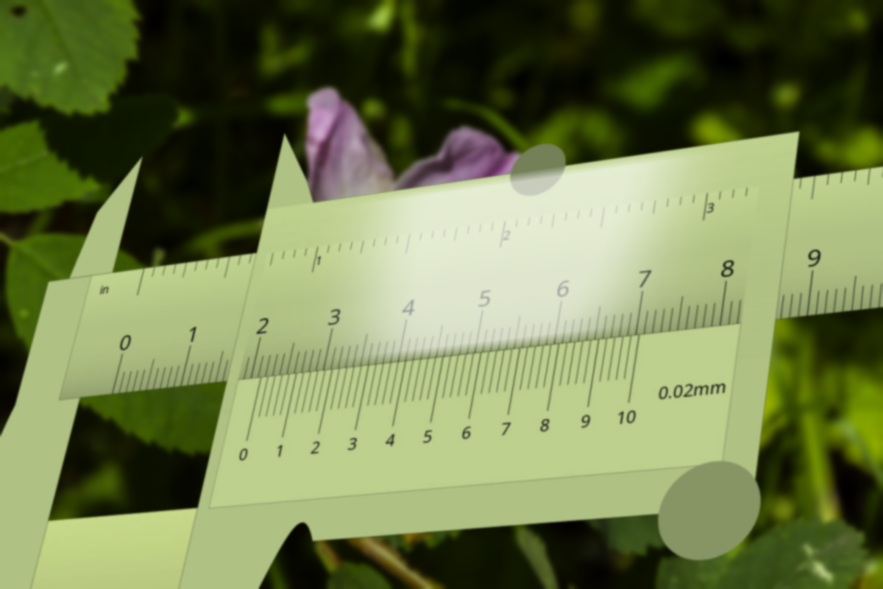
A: 21.4 mm
